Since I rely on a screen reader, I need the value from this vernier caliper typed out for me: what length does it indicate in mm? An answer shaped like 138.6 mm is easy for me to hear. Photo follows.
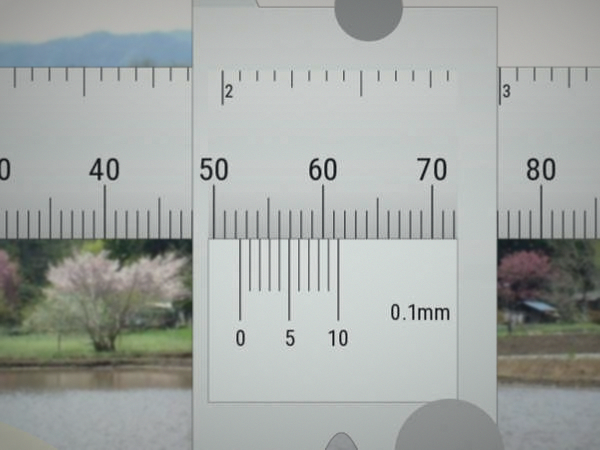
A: 52.4 mm
